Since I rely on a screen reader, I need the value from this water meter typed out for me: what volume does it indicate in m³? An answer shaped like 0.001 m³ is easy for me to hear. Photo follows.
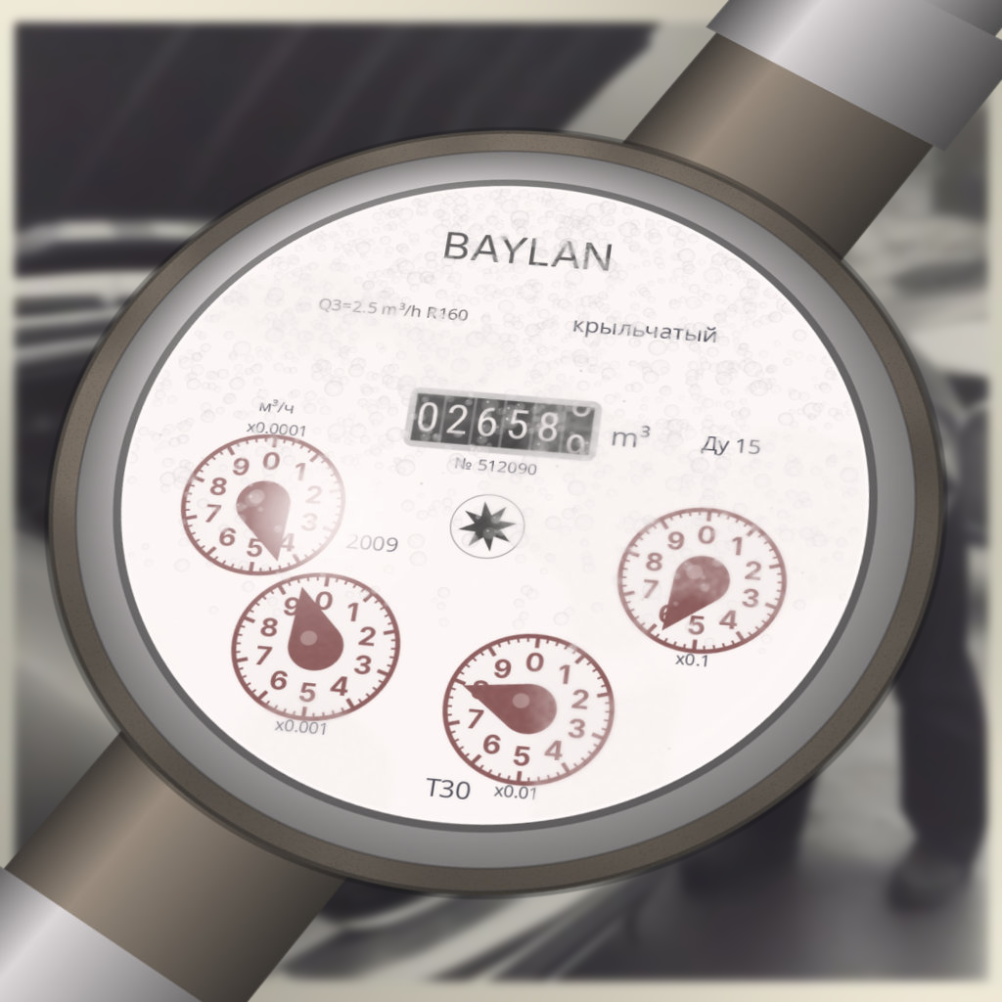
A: 26588.5794 m³
